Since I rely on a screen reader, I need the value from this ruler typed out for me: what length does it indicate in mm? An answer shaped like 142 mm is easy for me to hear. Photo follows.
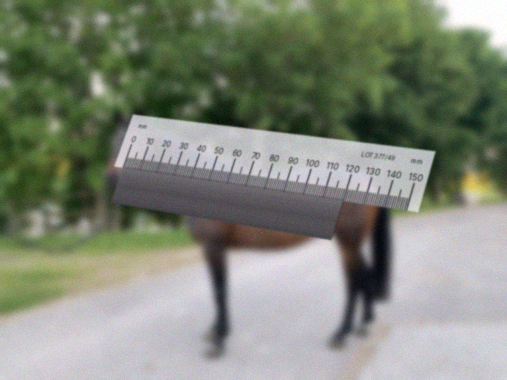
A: 120 mm
